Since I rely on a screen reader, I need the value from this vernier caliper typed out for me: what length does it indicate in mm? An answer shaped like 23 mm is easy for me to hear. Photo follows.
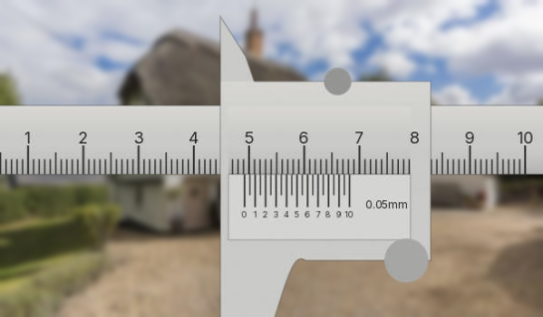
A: 49.2 mm
